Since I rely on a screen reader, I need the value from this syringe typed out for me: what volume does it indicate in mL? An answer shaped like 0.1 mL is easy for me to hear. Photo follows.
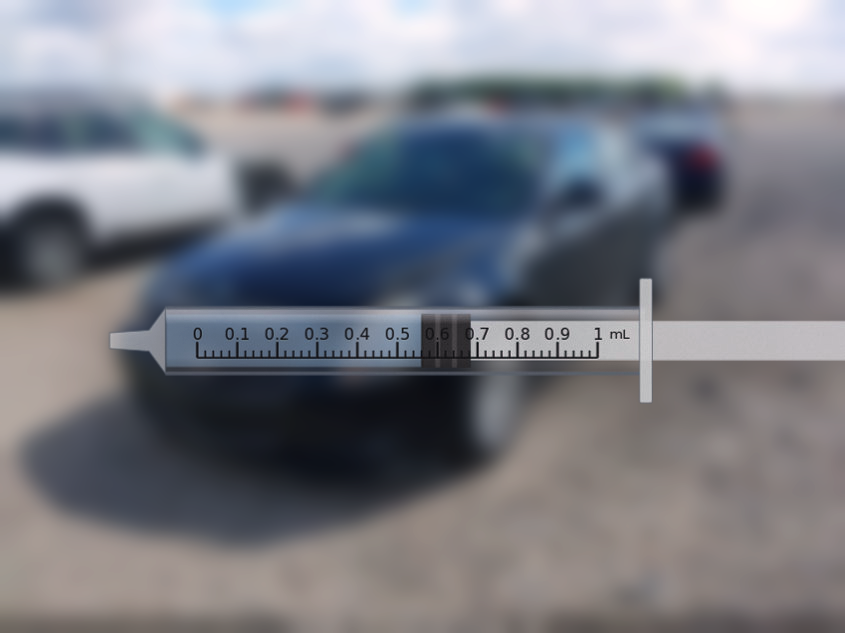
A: 0.56 mL
